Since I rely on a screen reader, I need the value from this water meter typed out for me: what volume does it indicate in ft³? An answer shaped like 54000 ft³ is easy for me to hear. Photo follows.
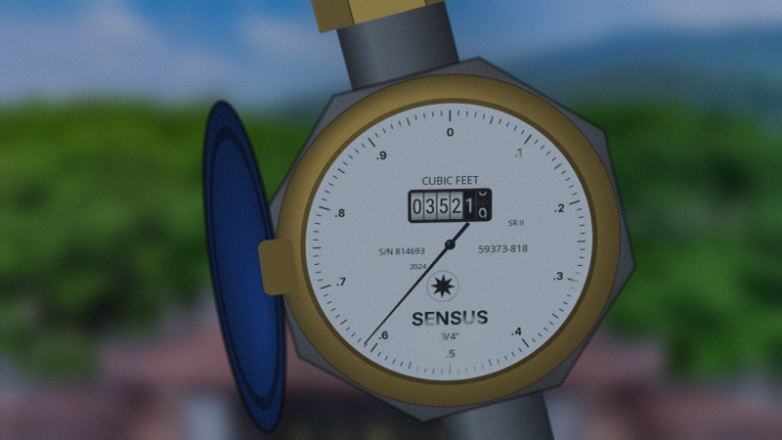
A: 35218.61 ft³
